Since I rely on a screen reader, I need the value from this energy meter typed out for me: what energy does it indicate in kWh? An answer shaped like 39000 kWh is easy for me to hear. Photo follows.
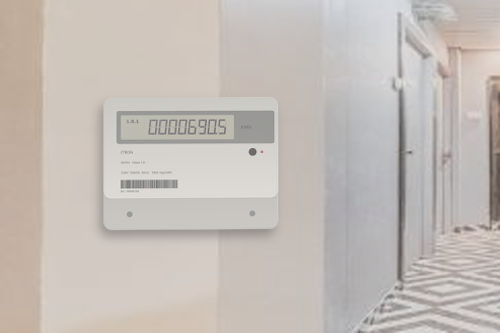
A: 690.5 kWh
